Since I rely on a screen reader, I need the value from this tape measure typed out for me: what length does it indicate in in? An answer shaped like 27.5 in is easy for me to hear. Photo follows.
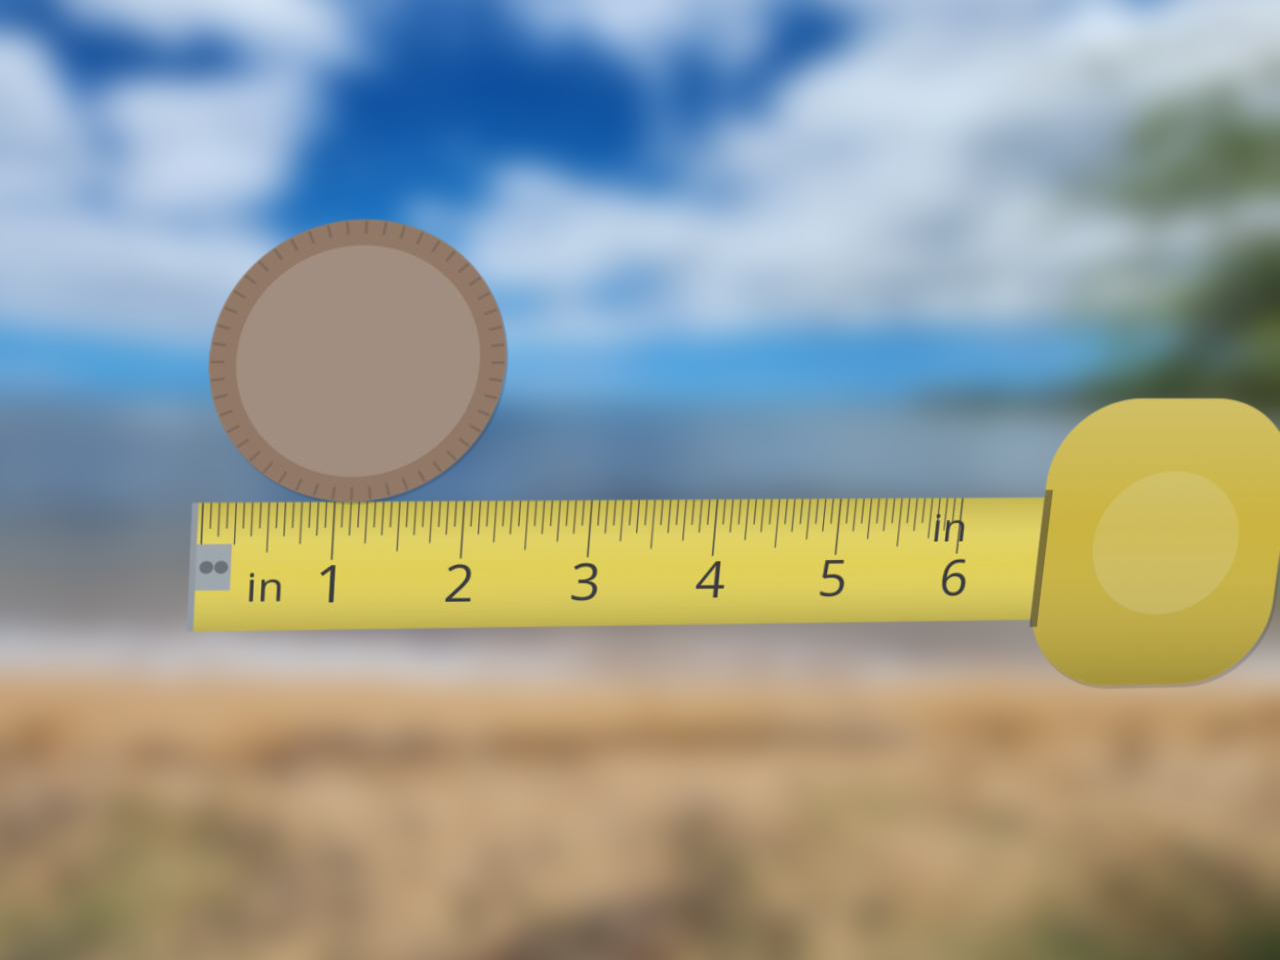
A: 2.25 in
